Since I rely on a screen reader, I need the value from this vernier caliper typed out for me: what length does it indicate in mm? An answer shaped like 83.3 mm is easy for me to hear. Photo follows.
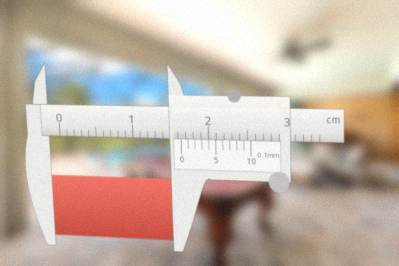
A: 16.4 mm
